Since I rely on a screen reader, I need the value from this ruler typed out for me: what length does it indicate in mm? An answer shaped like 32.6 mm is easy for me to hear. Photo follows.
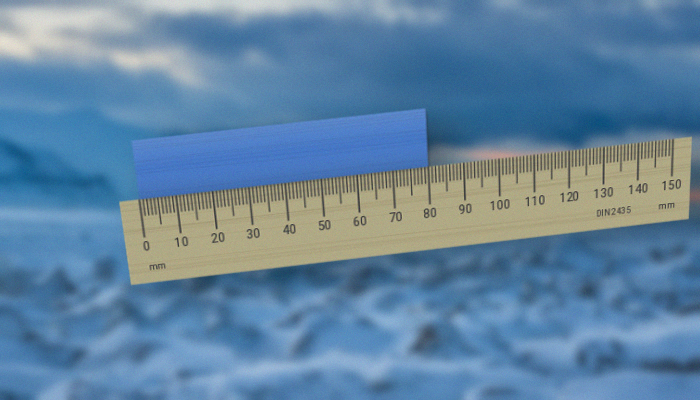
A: 80 mm
